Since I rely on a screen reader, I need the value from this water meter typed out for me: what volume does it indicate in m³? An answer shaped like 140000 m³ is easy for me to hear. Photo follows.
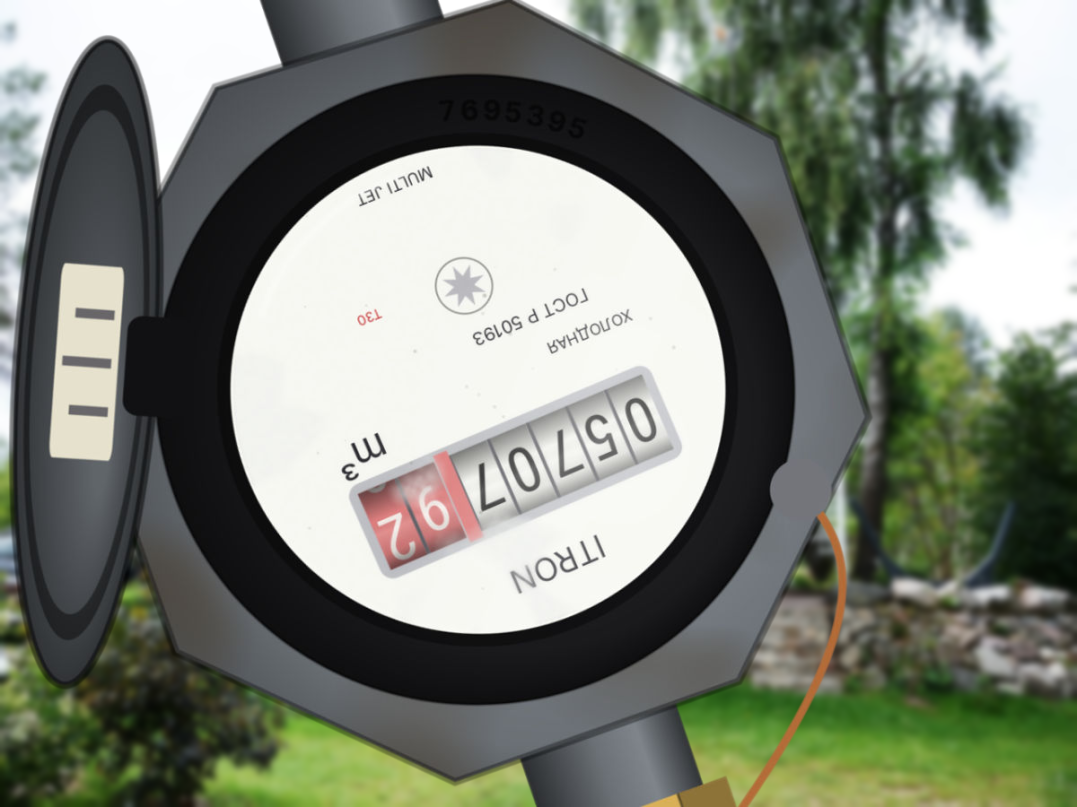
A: 5707.92 m³
